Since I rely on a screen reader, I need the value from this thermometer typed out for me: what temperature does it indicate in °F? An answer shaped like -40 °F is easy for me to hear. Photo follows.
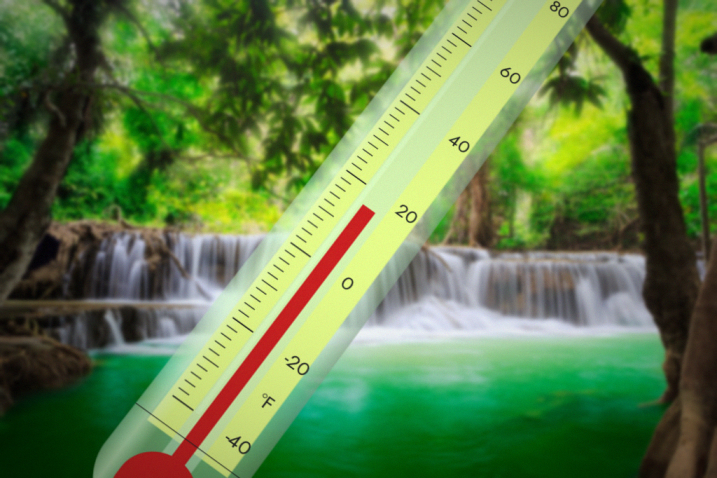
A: 16 °F
